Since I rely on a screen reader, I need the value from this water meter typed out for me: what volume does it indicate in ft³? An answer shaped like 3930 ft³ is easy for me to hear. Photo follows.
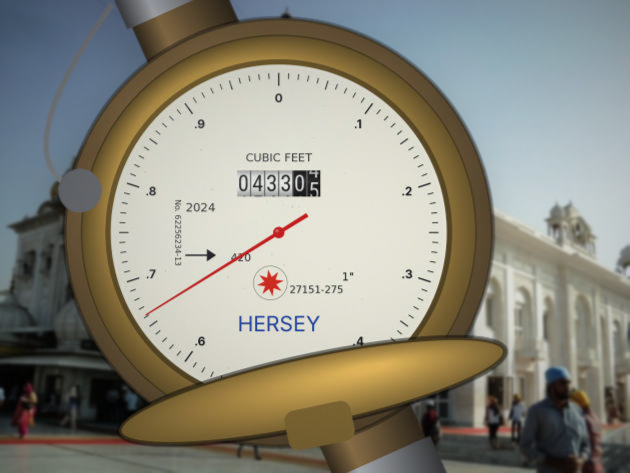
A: 43304.66 ft³
